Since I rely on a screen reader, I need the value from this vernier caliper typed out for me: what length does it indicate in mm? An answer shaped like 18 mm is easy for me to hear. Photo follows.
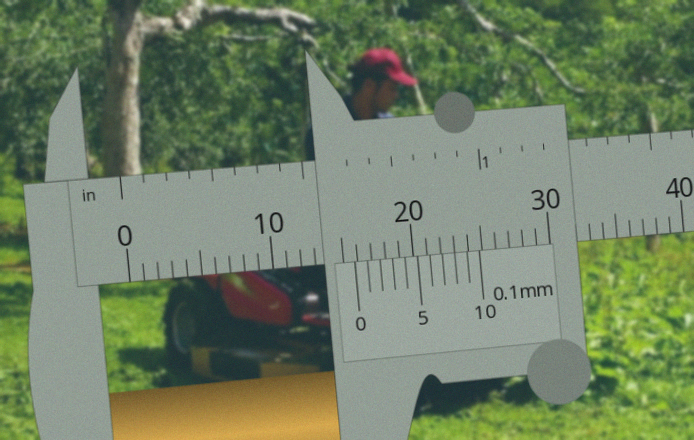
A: 15.8 mm
